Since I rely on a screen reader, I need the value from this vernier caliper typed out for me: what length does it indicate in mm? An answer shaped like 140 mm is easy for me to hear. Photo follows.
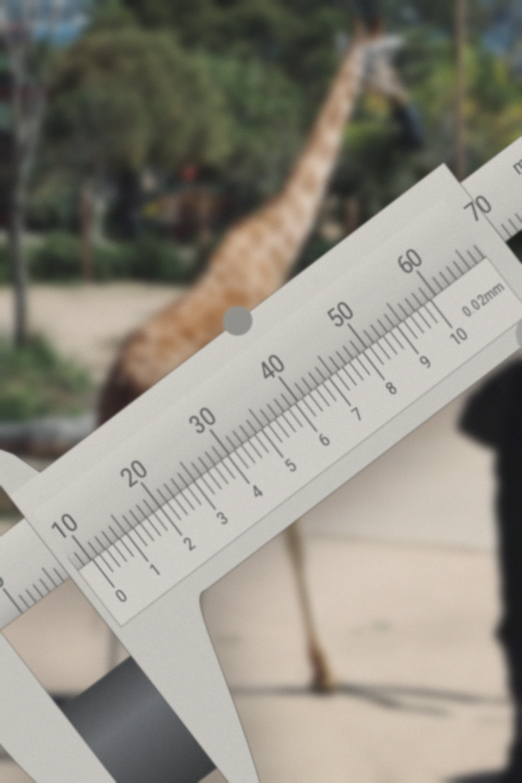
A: 10.2 mm
